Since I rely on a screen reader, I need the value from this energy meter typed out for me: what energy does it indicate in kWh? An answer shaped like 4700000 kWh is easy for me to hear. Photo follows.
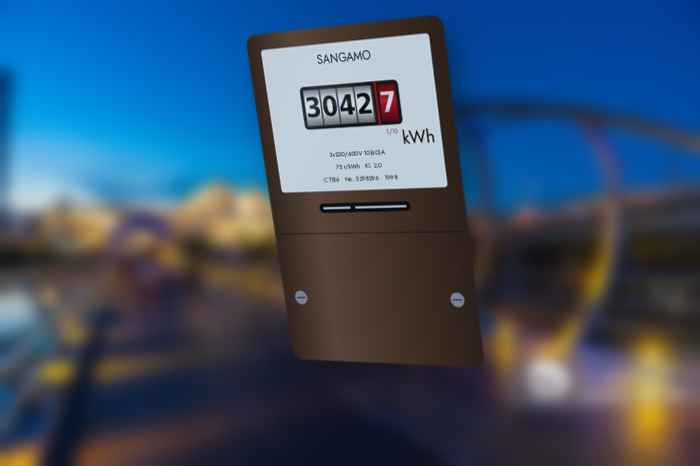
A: 3042.7 kWh
